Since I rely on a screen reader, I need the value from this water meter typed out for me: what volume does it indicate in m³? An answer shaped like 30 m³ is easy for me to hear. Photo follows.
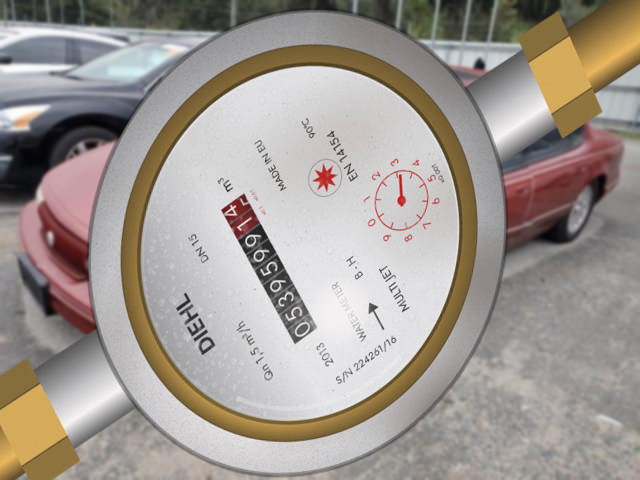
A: 539599.143 m³
